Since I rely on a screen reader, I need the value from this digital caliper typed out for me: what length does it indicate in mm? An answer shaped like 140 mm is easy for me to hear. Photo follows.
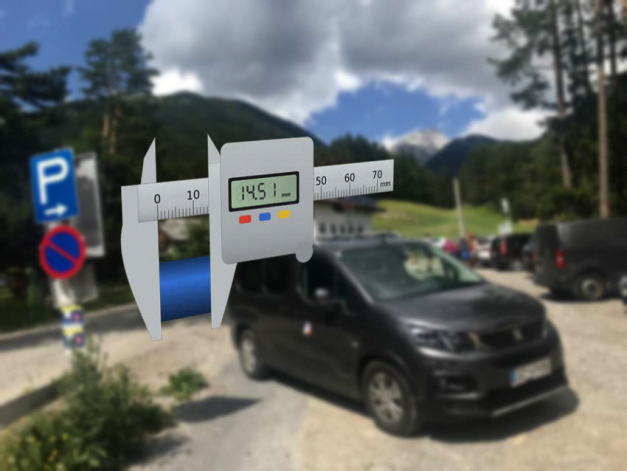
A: 14.51 mm
